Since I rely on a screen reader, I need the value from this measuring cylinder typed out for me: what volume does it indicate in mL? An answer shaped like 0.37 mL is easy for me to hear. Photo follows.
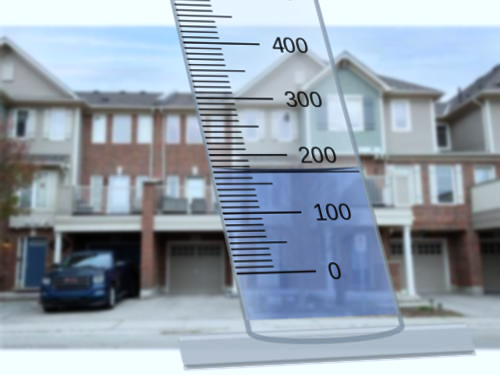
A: 170 mL
